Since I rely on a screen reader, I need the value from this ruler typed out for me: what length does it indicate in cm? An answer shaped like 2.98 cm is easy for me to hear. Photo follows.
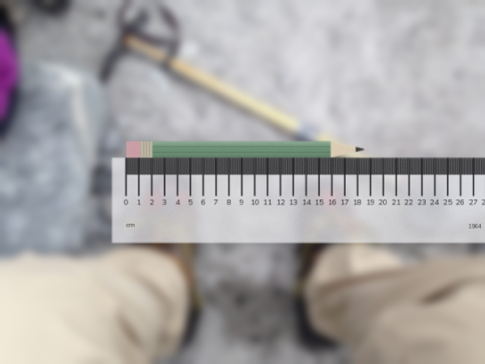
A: 18.5 cm
